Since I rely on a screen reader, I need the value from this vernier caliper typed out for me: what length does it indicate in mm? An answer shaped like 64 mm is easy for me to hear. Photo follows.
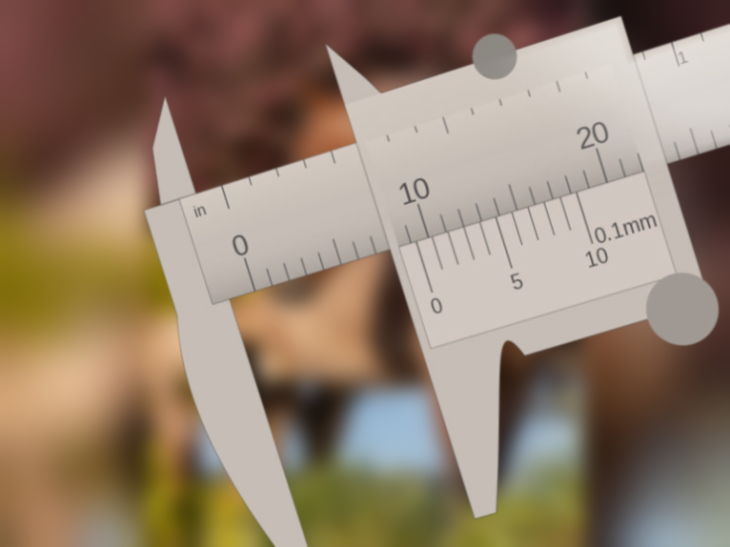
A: 9.3 mm
